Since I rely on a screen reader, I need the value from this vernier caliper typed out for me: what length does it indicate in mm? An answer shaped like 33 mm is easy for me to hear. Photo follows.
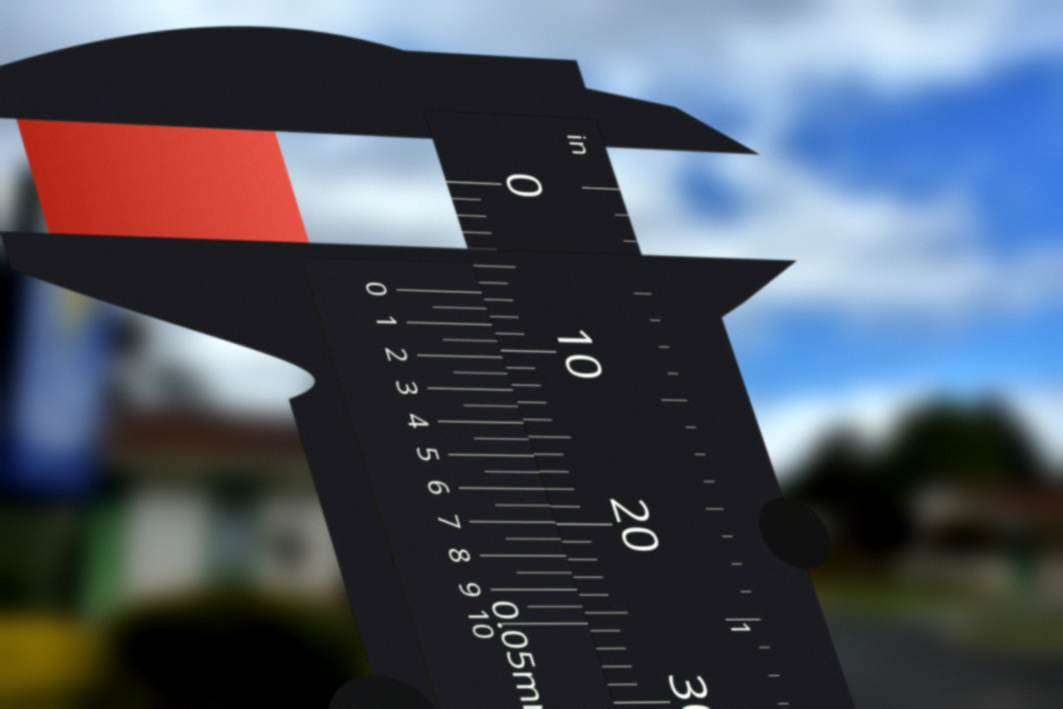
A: 6.6 mm
